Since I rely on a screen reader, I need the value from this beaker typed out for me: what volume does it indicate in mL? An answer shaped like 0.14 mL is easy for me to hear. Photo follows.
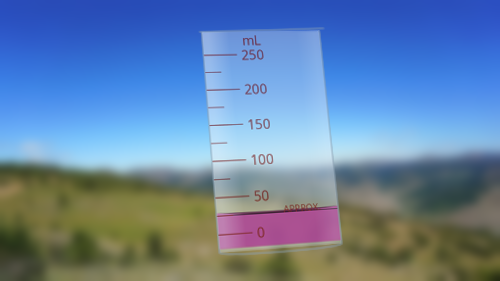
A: 25 mL
